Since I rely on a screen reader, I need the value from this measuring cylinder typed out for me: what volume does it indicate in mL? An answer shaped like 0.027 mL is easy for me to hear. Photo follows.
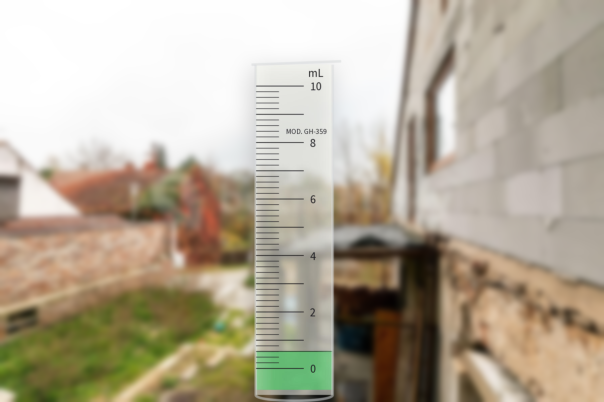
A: 0.6 mL
